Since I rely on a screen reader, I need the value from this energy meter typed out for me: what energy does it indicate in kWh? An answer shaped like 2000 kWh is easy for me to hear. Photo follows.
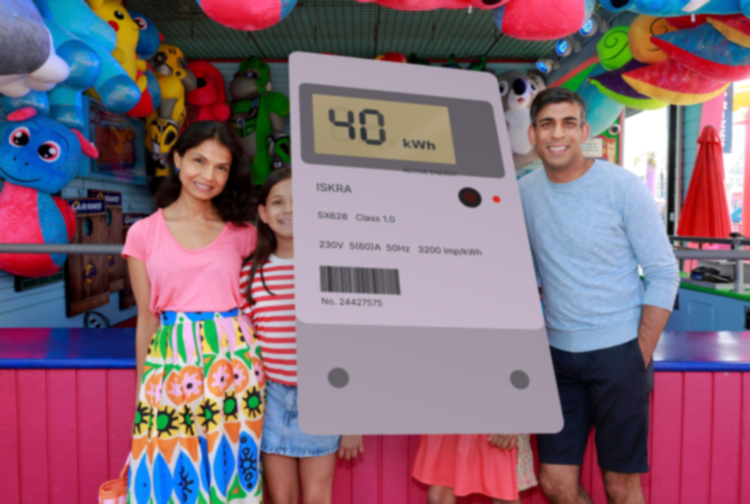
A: 40 kWh
